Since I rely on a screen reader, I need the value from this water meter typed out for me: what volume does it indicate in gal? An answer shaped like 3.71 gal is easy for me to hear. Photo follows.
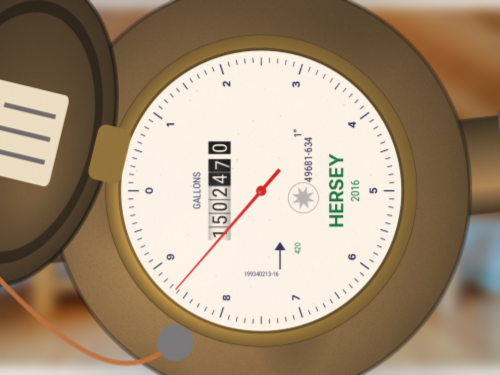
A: 1502468.6 gal
